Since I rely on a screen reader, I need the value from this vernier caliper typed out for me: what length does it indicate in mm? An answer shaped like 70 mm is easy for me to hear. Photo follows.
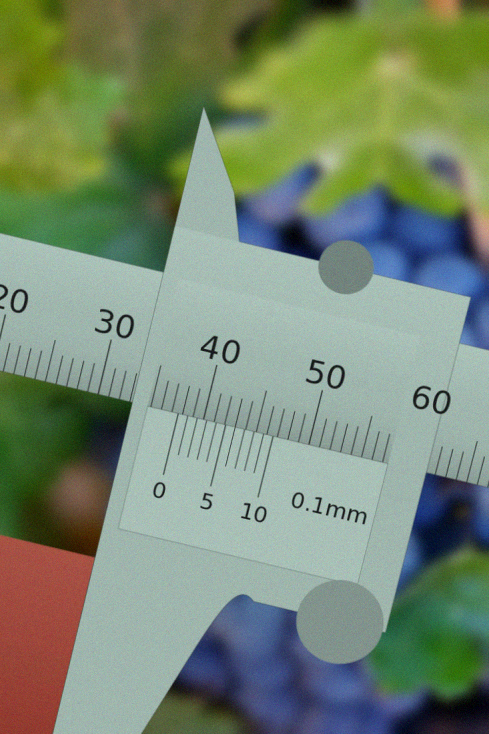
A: 37.6 mm
